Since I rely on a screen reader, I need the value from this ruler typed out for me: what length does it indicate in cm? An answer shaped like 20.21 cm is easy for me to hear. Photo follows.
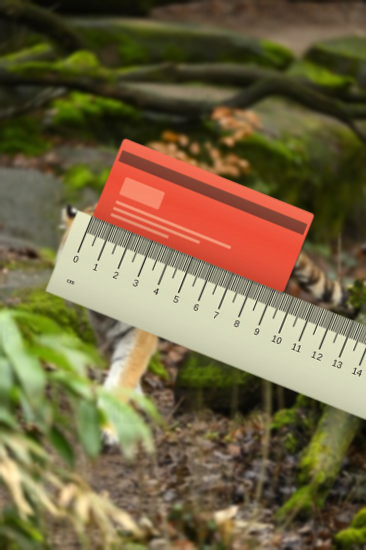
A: 9.5 cm
